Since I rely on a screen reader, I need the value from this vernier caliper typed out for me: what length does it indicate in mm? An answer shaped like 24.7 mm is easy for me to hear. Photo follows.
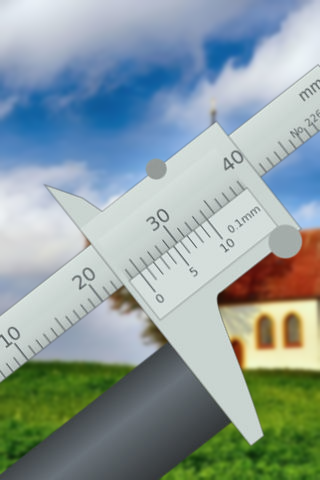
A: 25.0 mm
